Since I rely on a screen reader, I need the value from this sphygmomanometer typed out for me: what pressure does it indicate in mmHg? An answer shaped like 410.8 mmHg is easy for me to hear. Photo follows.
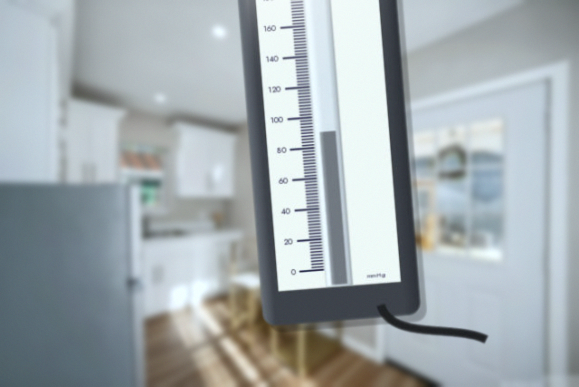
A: 90 mmHg
